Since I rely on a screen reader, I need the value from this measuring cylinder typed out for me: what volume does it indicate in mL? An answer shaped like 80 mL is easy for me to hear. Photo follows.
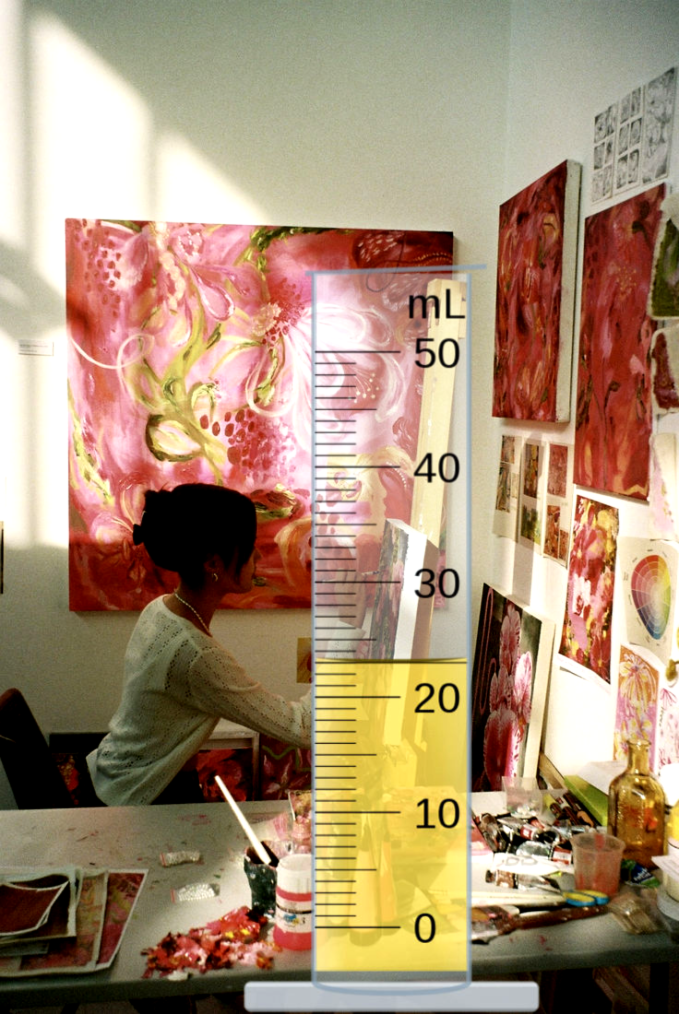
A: 23 mL
